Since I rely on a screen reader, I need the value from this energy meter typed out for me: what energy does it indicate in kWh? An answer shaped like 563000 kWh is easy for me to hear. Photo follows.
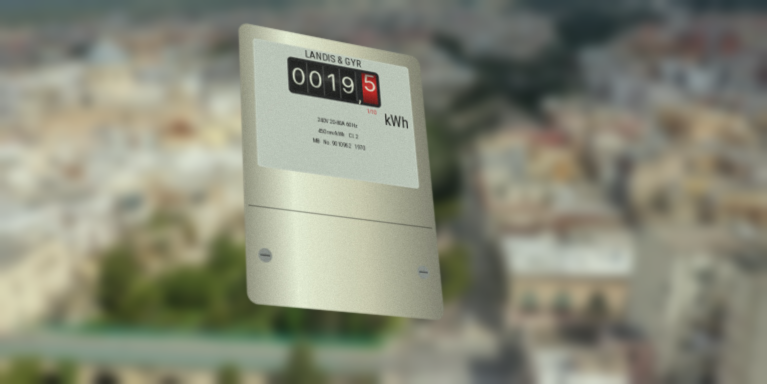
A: 19.5 kWh
